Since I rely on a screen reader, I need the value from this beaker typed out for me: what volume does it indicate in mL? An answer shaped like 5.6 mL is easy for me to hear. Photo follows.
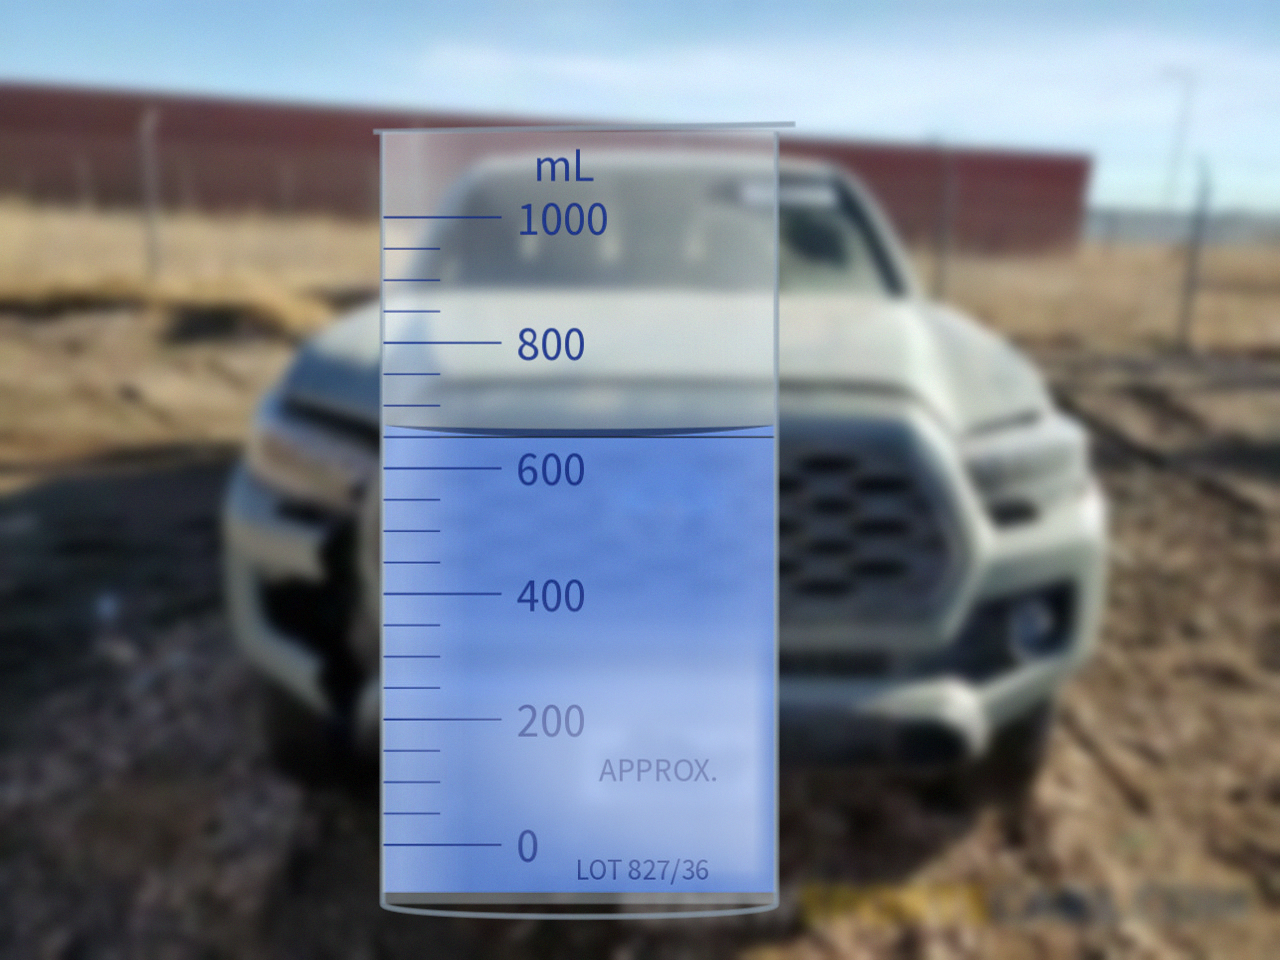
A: 650 mL
